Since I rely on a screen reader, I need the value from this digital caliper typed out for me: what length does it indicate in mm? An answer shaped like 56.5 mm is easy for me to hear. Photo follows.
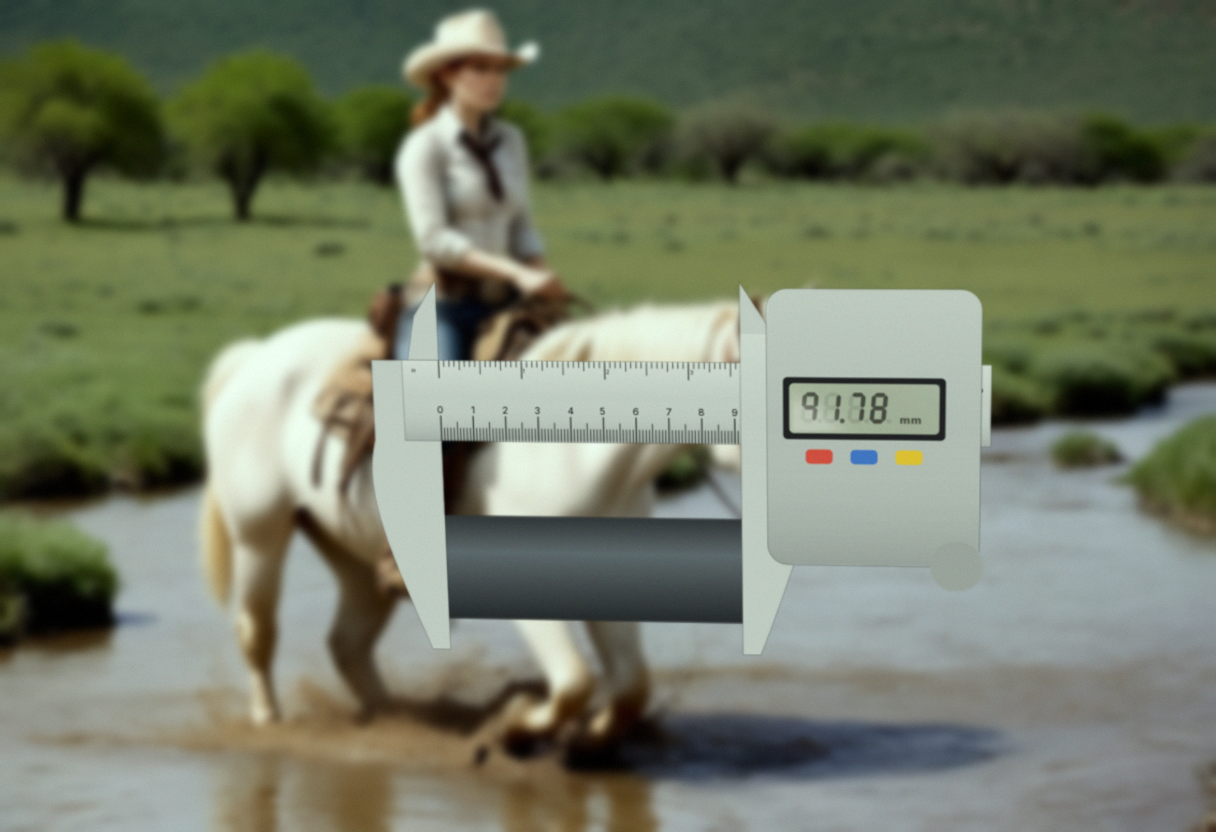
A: 91.78 mm
